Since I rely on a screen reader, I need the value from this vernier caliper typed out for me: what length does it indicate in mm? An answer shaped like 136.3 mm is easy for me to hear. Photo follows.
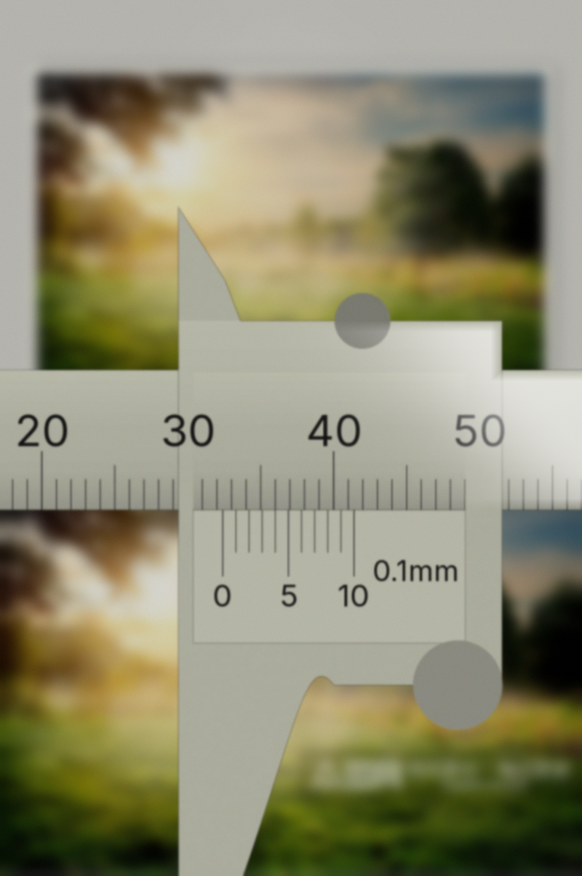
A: 32.4 mm
